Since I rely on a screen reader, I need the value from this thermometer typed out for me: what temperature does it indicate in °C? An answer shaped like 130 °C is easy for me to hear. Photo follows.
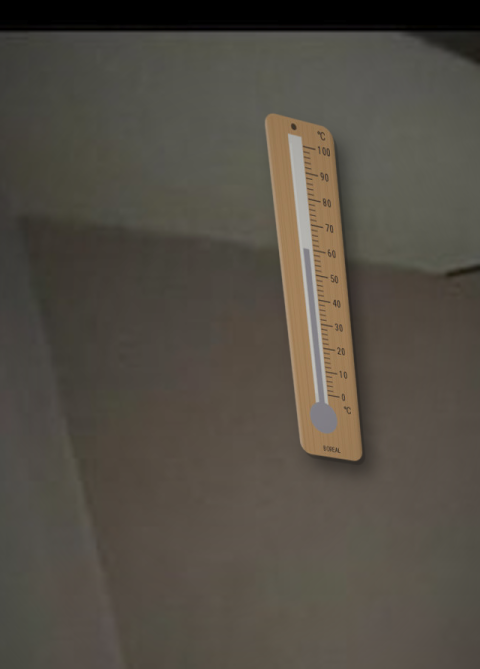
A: 60 °C
